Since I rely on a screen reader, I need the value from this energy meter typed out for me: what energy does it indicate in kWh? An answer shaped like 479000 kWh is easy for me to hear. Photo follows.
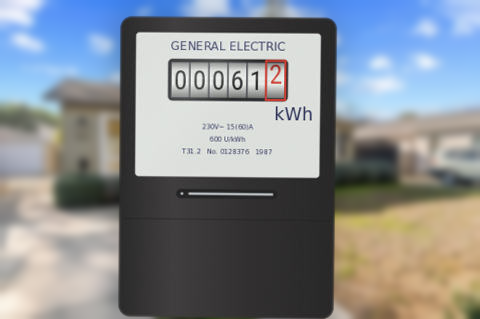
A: 61.2 kWh
